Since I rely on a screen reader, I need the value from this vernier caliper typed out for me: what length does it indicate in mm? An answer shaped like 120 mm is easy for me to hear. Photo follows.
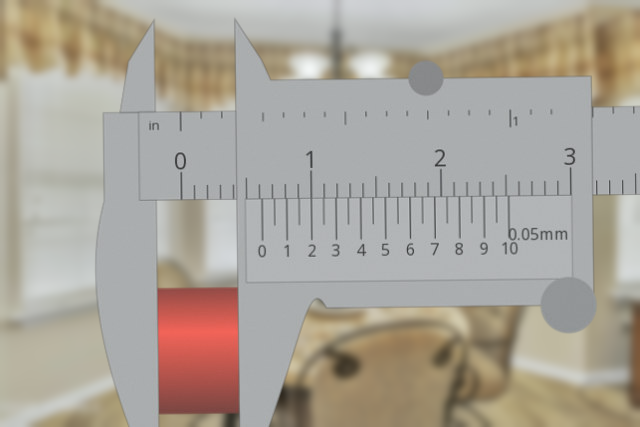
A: 6.2 mm
